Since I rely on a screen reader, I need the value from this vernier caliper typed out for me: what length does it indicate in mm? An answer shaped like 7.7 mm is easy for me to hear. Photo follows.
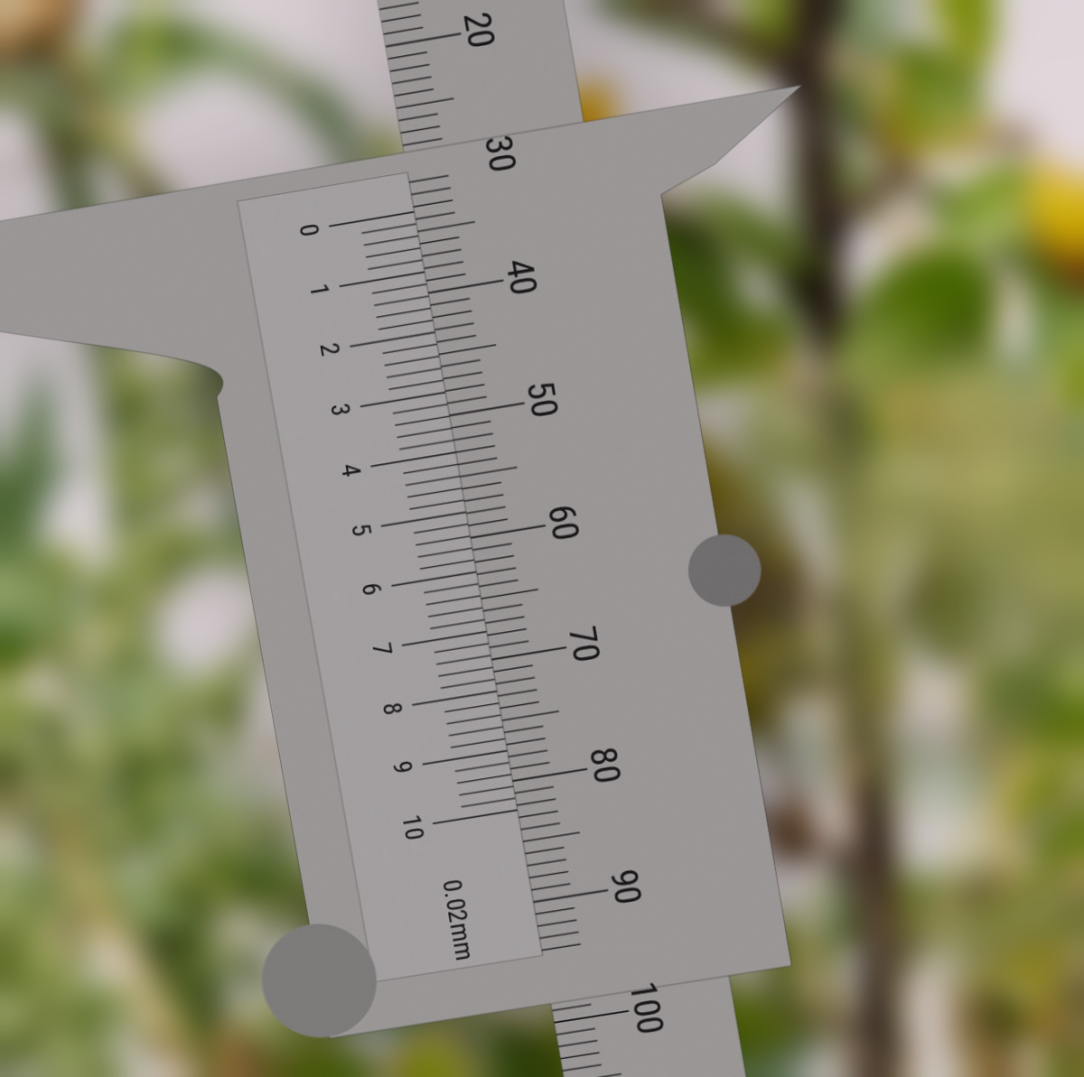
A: 33.4 mm
